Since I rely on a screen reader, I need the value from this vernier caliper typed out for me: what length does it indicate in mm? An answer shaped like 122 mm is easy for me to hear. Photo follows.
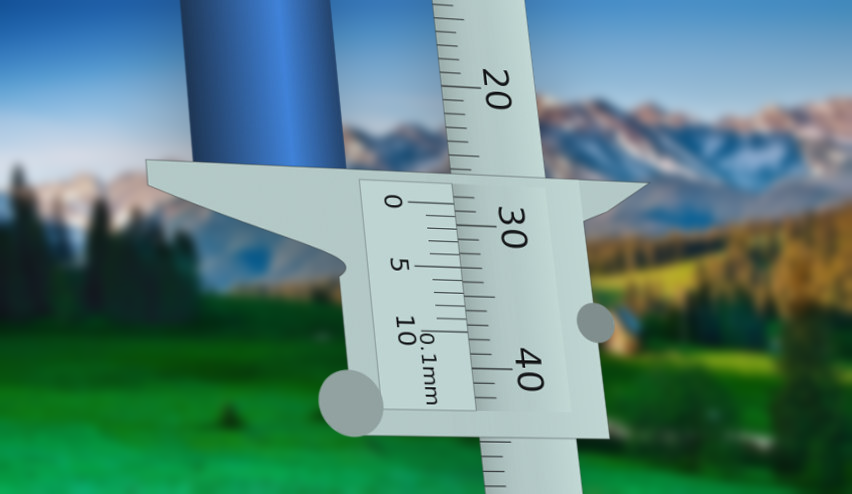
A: 28.5 mm
